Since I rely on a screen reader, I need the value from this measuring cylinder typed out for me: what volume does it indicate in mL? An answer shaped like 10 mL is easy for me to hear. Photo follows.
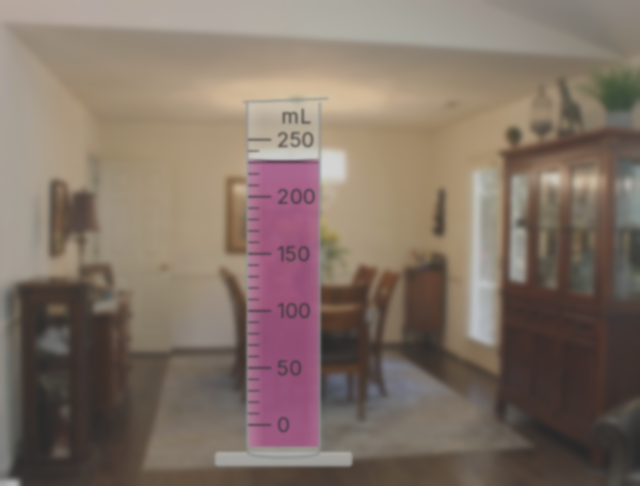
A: 230 mL
